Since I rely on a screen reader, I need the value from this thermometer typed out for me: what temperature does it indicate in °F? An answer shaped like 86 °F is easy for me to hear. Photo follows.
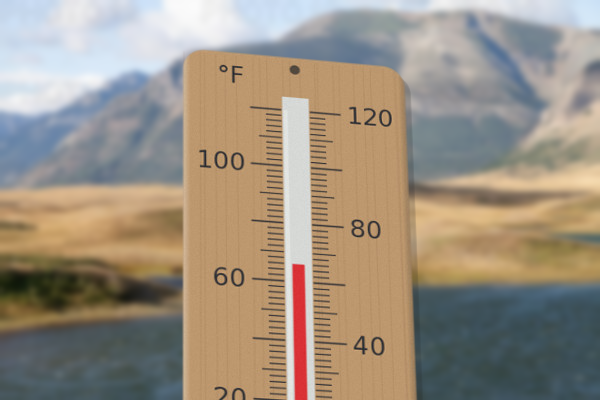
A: 66 °F
